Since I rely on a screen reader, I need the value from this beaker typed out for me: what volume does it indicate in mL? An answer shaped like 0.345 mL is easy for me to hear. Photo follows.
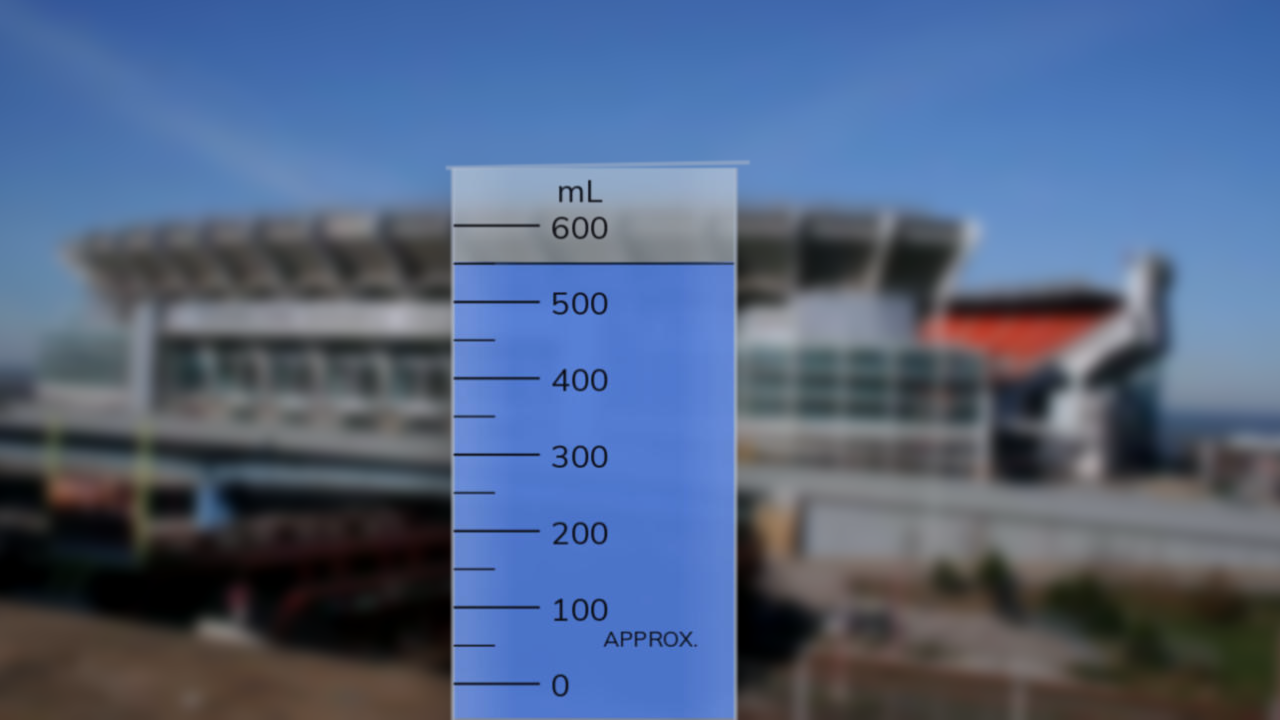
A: 550 mL
